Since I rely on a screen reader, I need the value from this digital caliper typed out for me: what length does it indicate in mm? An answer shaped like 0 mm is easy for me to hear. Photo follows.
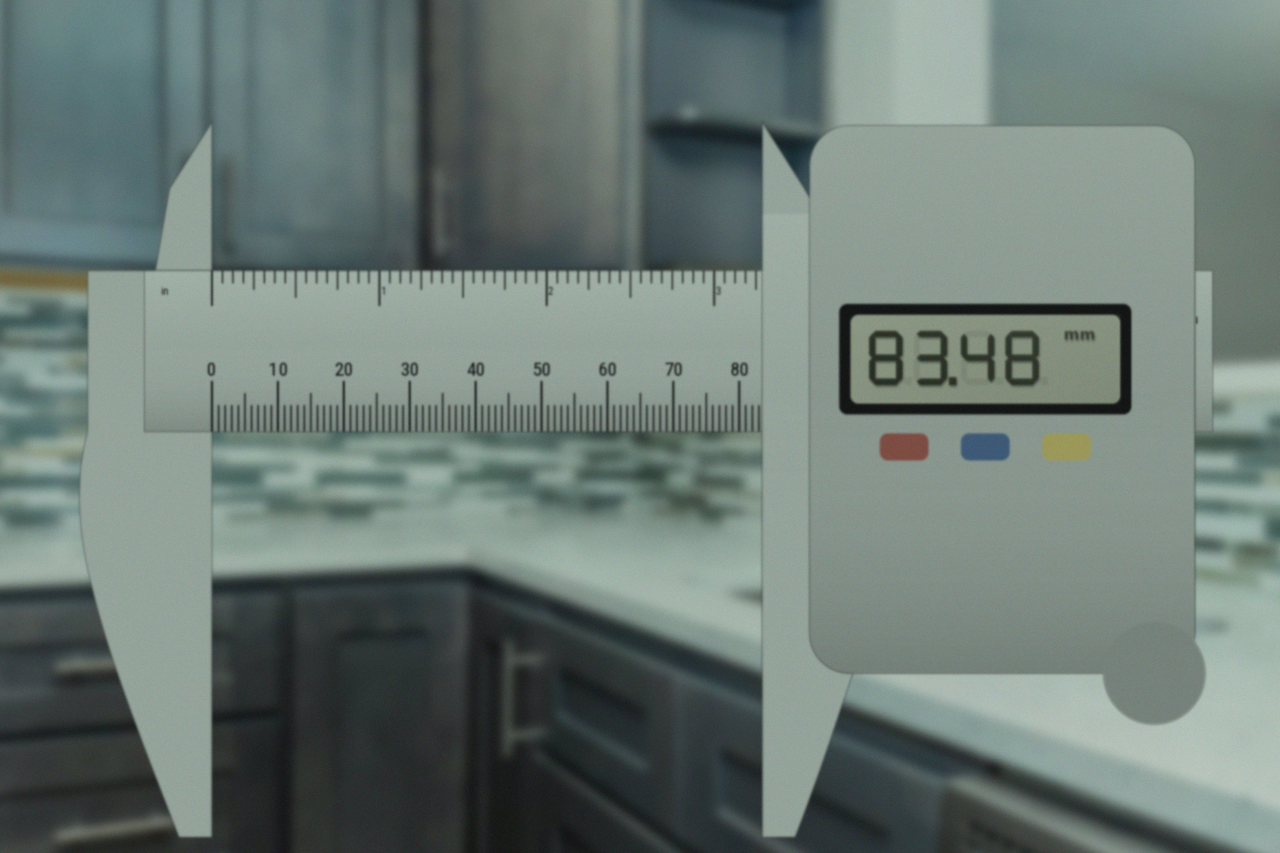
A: 83.48 mm
